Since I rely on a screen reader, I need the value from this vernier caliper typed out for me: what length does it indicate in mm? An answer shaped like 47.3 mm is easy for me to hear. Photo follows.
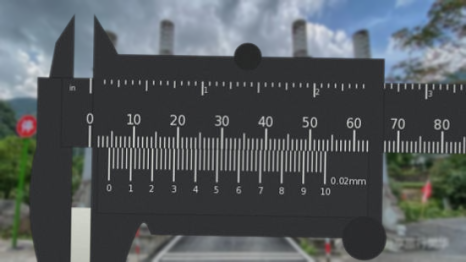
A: 4.5 mm
